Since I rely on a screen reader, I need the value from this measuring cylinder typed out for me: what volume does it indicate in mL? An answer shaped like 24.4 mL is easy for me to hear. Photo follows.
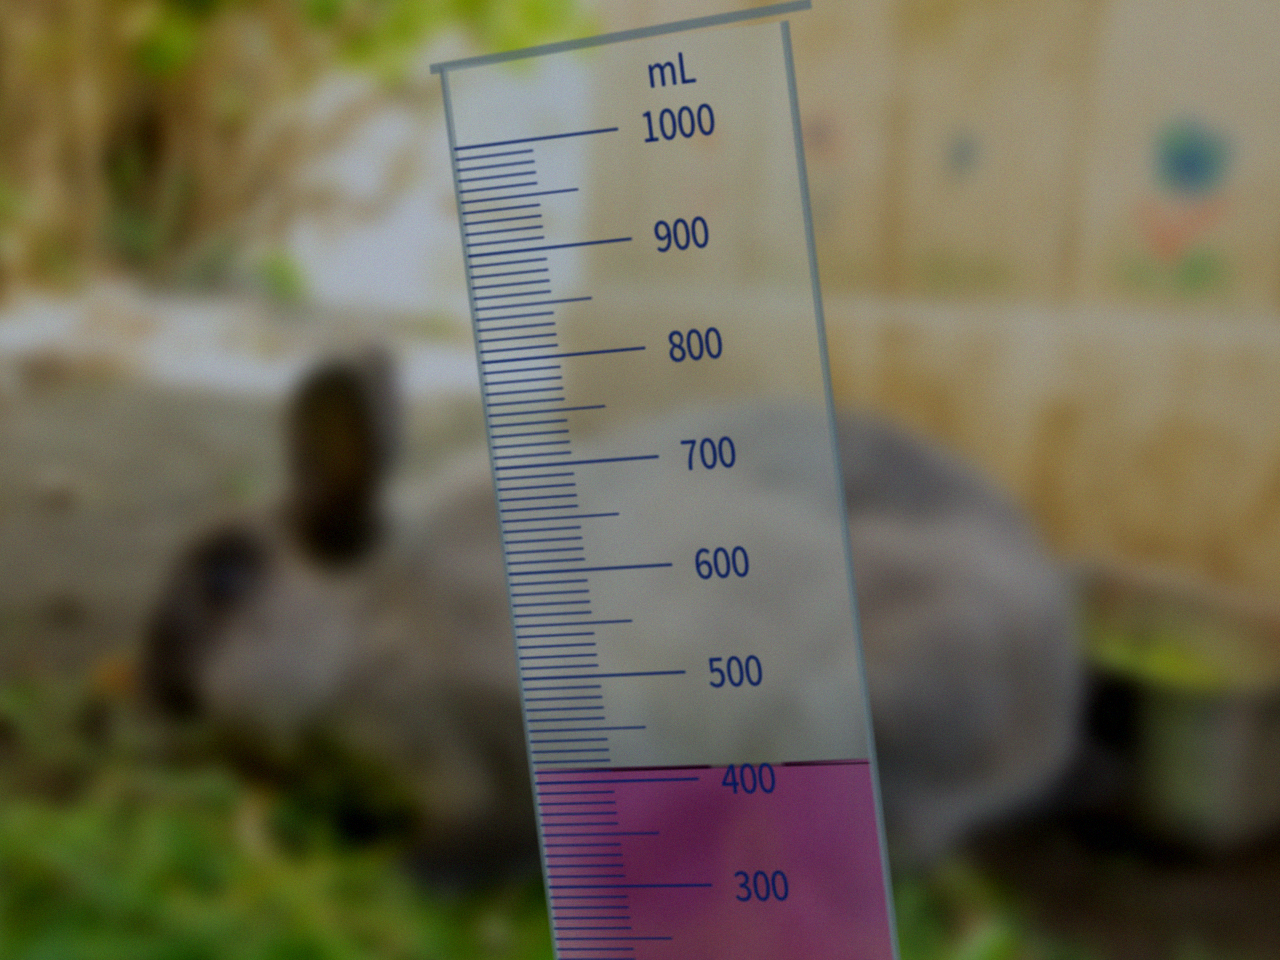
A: 410 mL
